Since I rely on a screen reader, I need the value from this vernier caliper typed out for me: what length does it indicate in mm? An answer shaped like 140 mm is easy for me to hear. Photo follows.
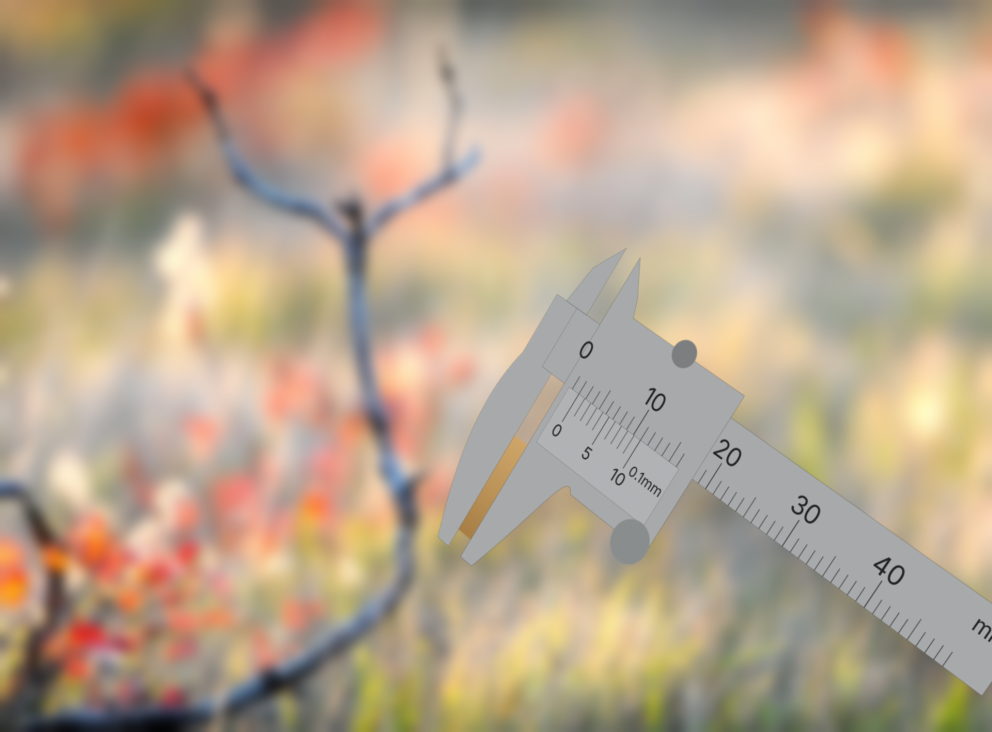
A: 2.0 mm
